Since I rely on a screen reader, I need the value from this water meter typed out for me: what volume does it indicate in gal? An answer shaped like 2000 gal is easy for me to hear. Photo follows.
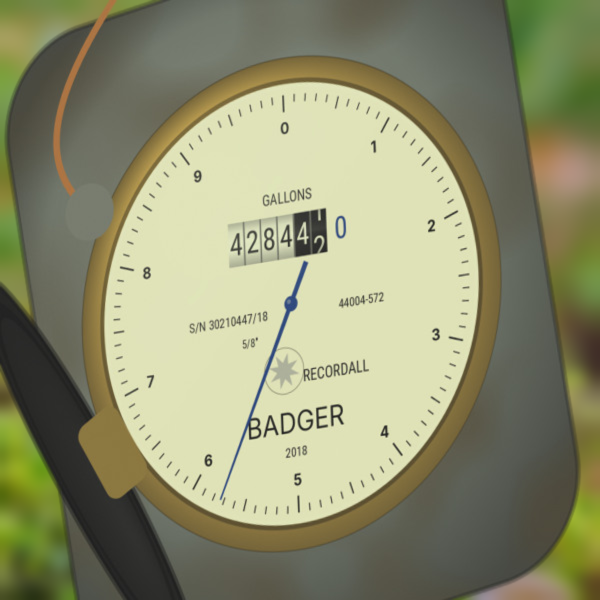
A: 4284415.7 gal
